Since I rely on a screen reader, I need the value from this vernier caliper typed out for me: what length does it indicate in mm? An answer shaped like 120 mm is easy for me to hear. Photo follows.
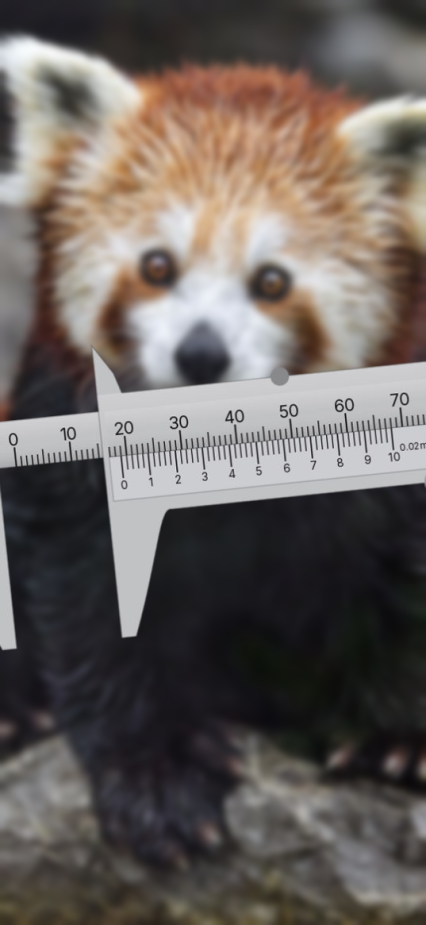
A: 19.0 mm
